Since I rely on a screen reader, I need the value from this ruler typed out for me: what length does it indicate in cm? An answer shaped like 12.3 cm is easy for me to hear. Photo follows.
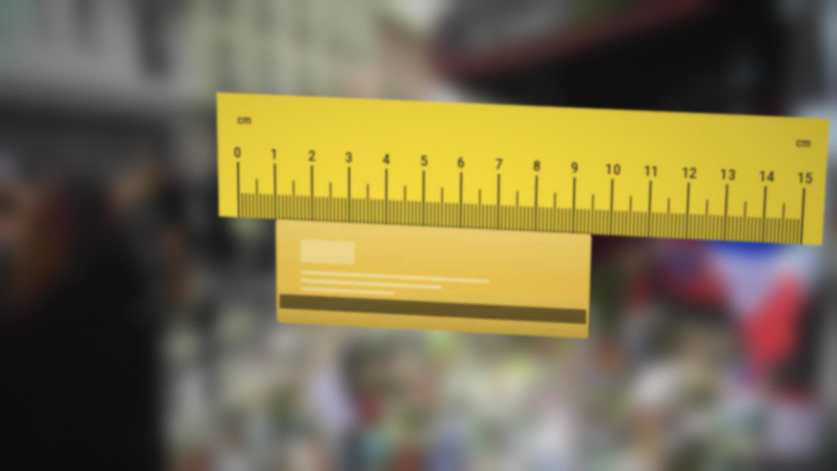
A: 8.5 cm
